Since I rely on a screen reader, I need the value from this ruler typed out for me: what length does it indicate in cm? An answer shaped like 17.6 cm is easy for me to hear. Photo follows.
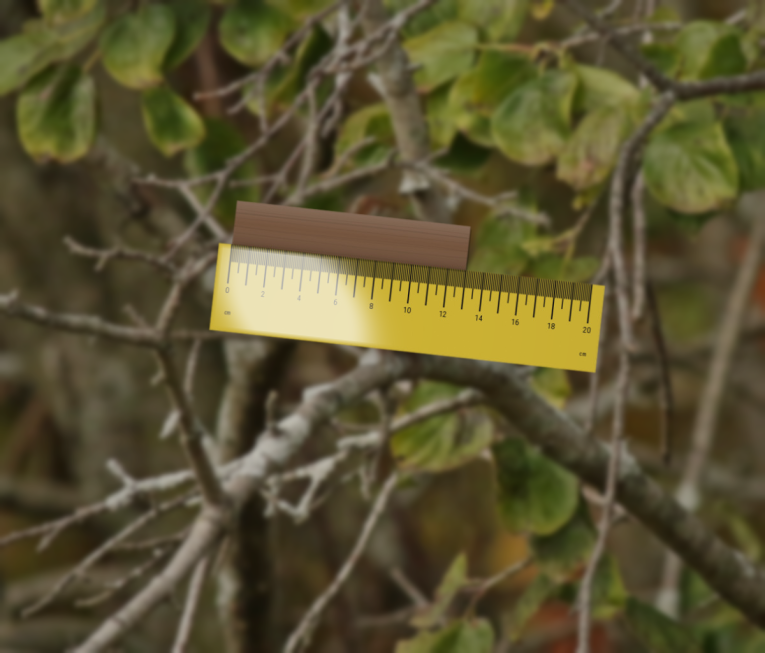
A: 13 cm
